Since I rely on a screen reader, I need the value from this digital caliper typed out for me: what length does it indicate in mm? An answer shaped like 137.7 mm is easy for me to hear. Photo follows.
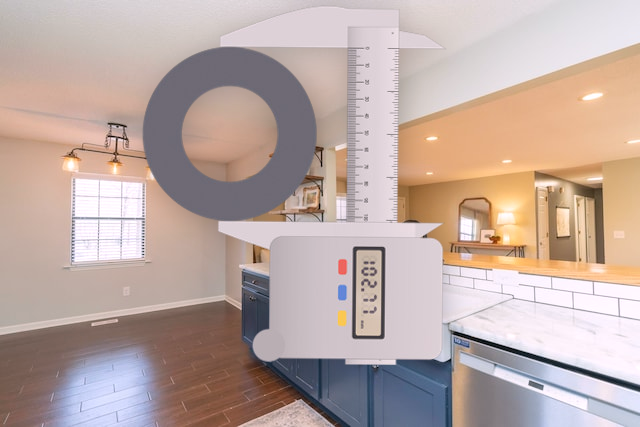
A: 102.77 mm
